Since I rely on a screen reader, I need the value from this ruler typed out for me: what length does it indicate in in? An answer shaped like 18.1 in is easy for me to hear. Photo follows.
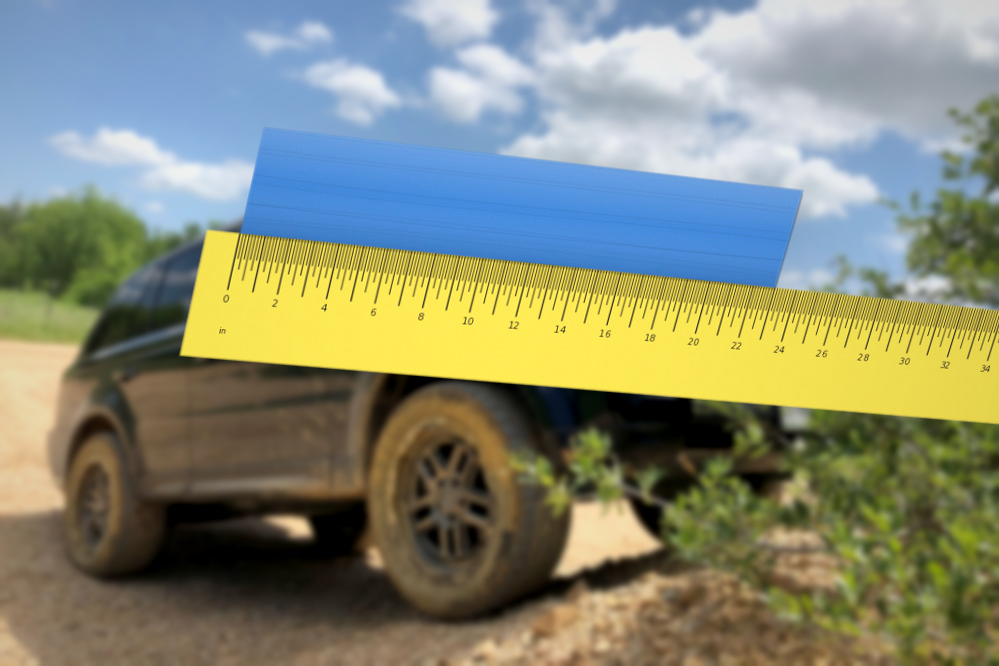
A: 23 in
